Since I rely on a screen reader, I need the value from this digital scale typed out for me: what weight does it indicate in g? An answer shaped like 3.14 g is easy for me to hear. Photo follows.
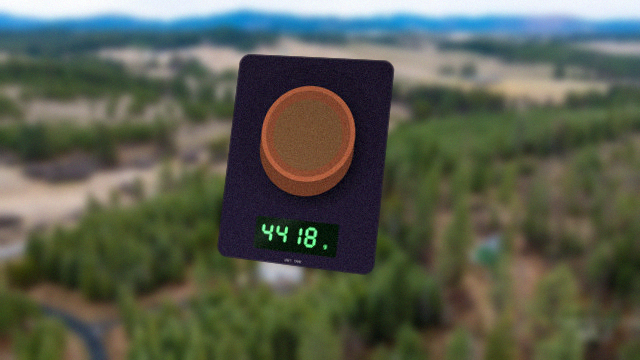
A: 4418 g
